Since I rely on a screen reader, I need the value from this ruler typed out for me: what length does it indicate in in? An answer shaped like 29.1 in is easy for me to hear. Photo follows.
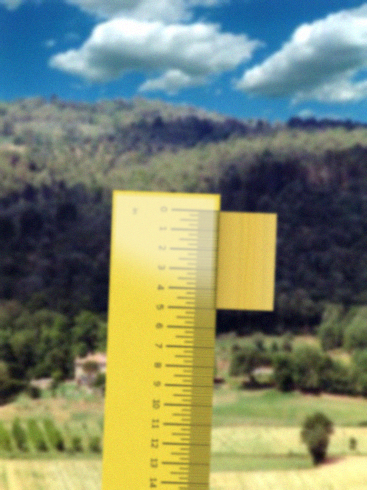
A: 5 in
